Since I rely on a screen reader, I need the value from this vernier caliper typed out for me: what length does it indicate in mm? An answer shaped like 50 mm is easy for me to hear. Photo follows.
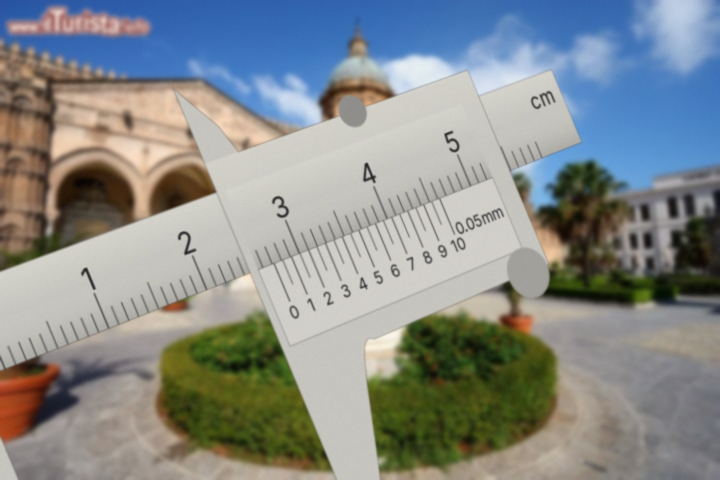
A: 27.2 mm
